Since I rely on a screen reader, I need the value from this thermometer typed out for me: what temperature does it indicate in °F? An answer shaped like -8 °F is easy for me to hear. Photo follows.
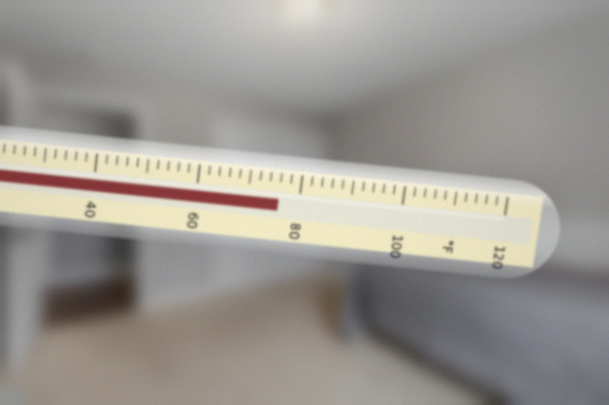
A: 76 °F
